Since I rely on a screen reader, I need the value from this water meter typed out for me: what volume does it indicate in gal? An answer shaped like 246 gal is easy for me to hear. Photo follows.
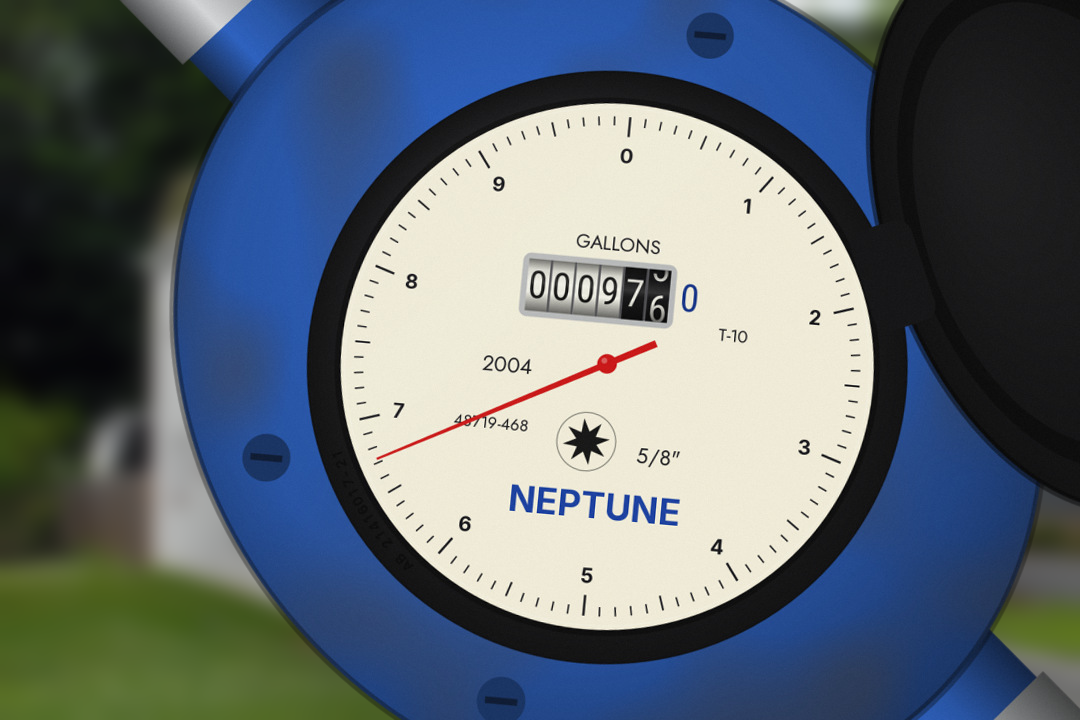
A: 9756.7 gal
